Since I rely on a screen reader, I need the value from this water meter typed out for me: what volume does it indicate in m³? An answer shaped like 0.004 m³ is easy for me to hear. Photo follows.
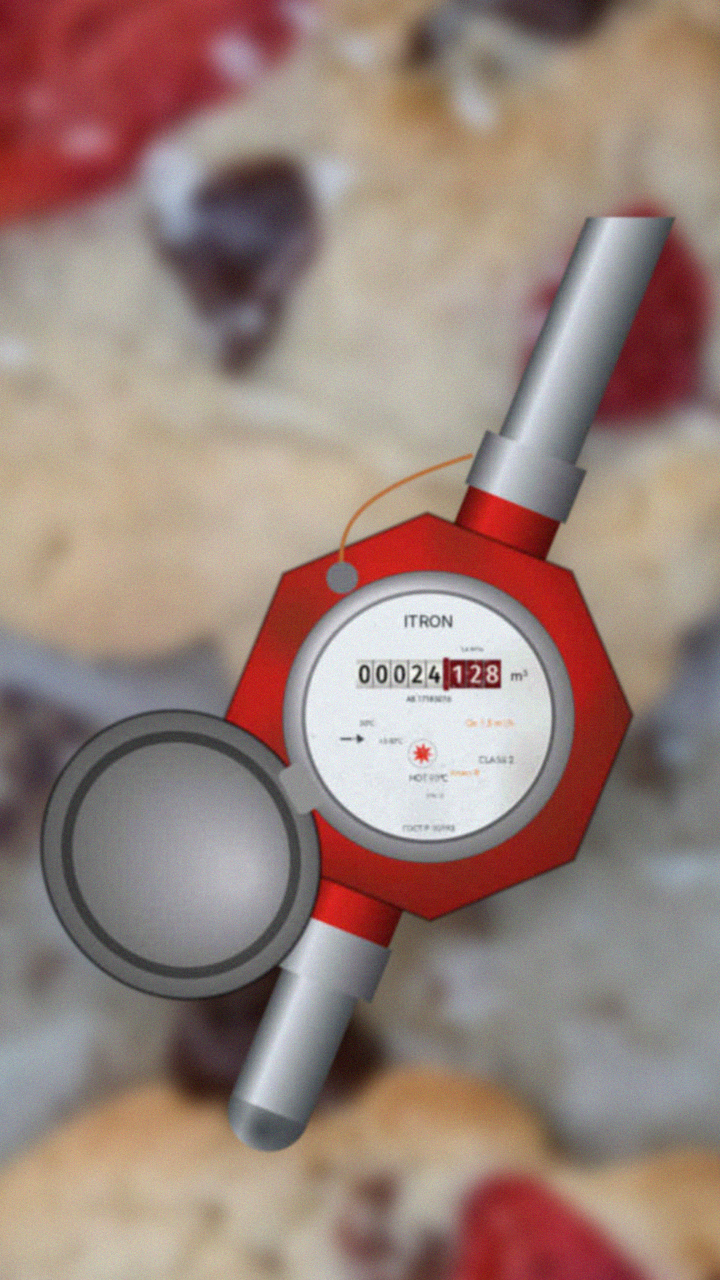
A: 24.128 m³
